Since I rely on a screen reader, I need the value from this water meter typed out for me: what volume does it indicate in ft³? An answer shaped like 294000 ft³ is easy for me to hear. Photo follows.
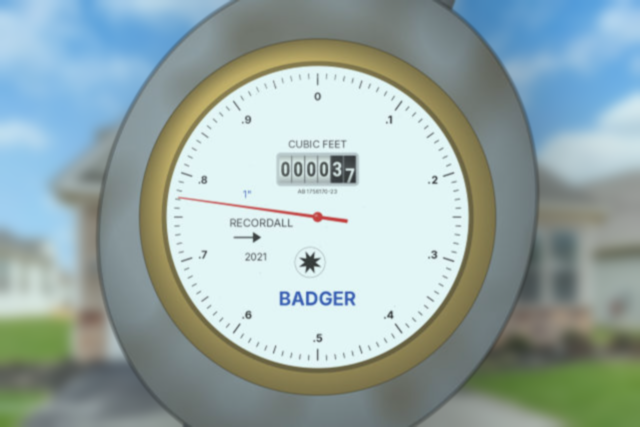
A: 36.77 ft³
